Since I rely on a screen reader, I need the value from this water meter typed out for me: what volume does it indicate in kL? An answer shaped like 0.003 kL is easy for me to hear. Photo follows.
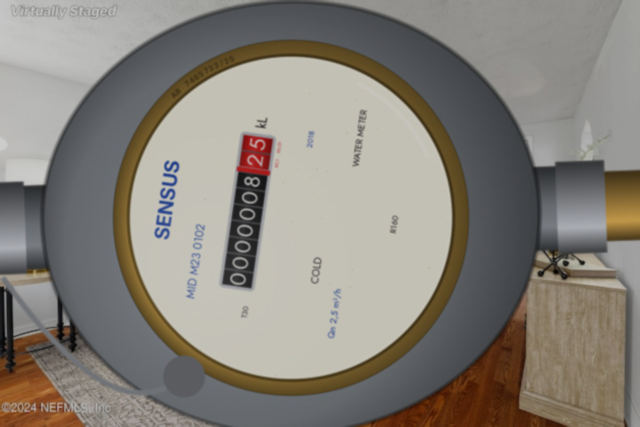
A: 8.25 kL
